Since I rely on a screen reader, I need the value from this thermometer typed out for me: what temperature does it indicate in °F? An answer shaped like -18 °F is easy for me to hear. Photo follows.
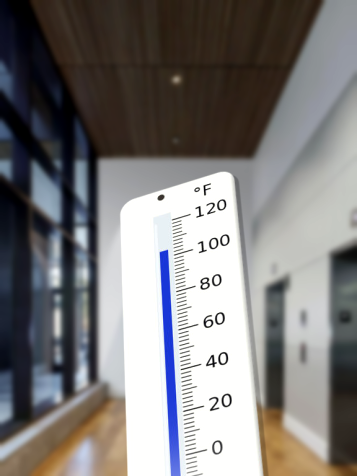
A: 104 °F
